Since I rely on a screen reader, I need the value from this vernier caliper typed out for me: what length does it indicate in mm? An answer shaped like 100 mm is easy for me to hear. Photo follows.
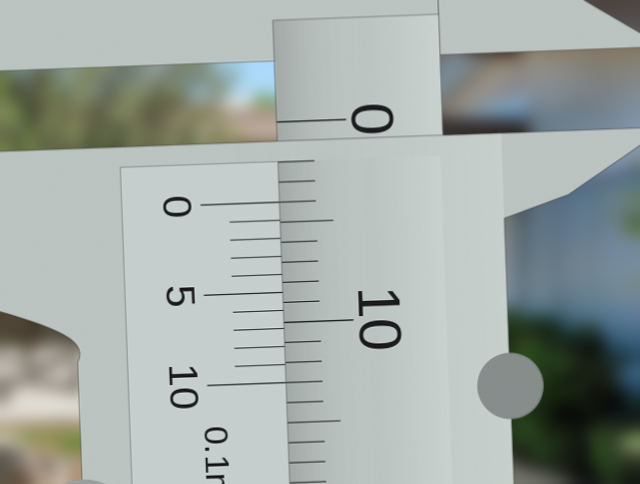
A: 4.0 mm
